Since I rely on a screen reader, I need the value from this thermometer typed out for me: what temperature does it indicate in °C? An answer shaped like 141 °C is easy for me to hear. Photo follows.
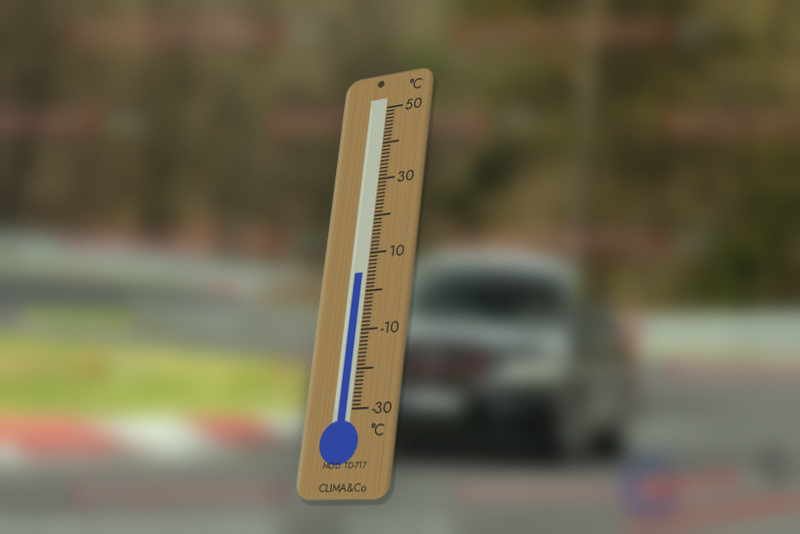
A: 5 °C
